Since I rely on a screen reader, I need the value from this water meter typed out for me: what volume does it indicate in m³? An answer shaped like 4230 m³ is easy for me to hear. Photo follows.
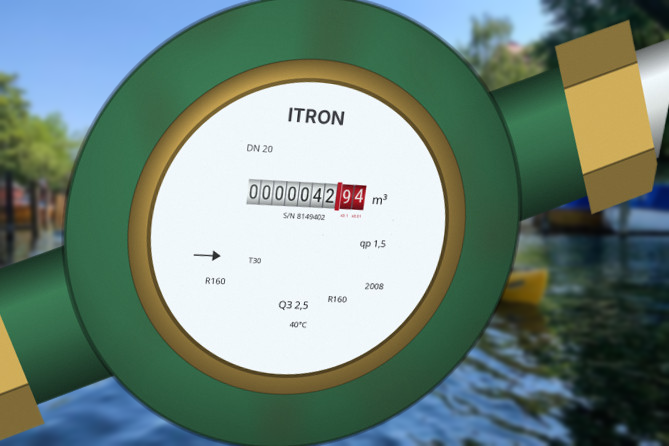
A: 42.94 m³
